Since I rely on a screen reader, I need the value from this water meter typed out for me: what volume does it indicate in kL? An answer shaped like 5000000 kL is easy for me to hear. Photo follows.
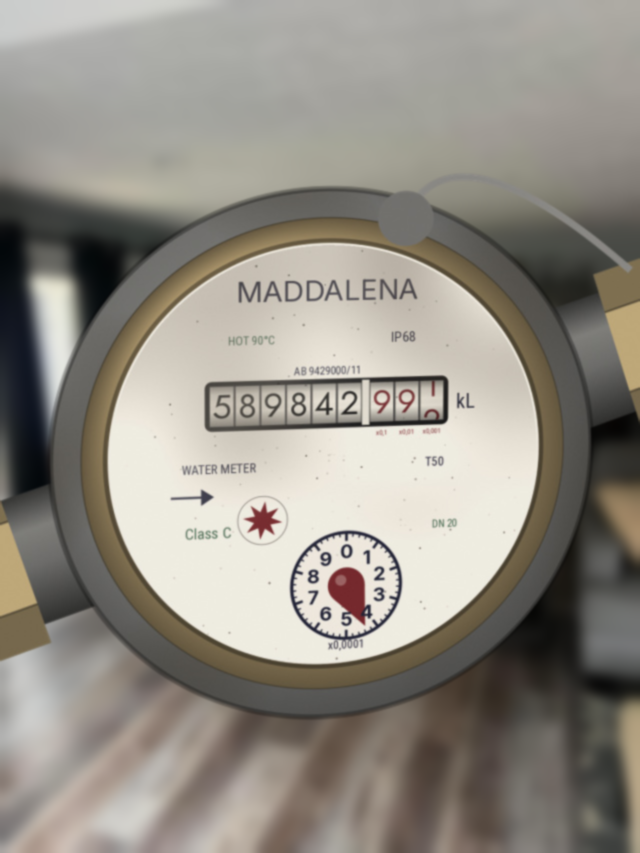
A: 589842.9914 kL
